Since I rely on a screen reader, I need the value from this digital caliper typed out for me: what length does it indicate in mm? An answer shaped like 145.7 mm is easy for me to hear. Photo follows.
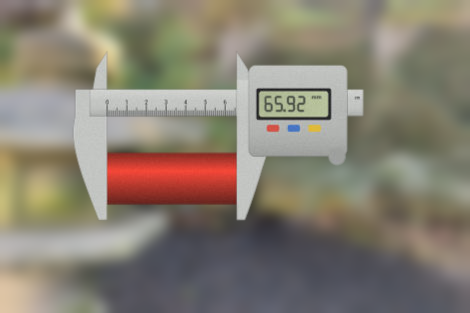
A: 65.92 mm
